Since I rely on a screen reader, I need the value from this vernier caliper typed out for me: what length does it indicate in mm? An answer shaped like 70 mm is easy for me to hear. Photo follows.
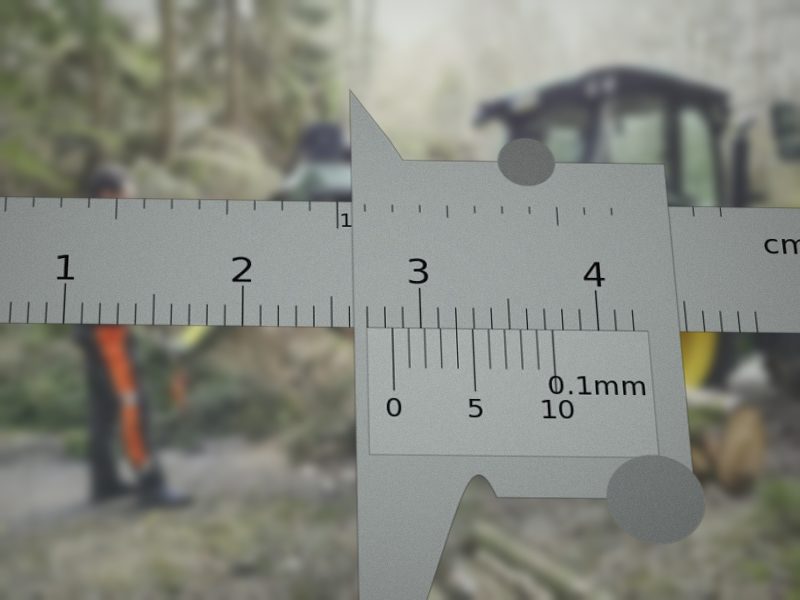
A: 28.4 mm
